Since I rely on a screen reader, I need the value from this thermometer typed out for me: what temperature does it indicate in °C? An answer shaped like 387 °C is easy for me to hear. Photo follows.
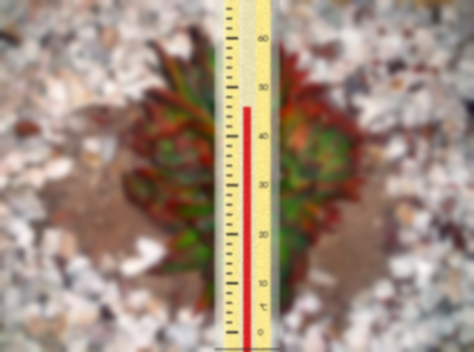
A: 46 °C
